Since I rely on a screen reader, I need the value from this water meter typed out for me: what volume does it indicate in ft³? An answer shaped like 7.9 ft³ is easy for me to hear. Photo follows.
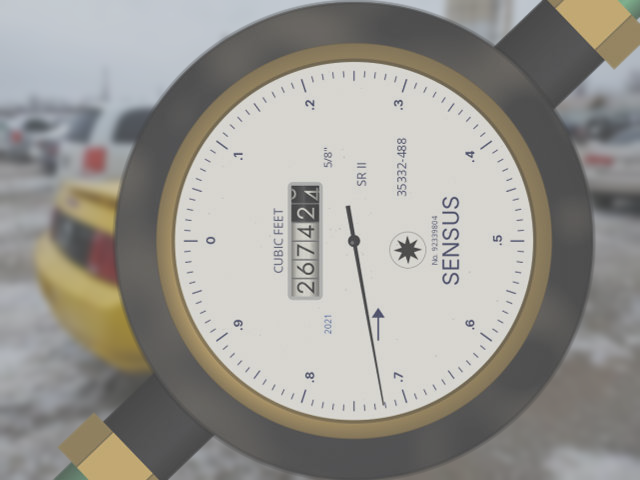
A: 267423.72 ft³
